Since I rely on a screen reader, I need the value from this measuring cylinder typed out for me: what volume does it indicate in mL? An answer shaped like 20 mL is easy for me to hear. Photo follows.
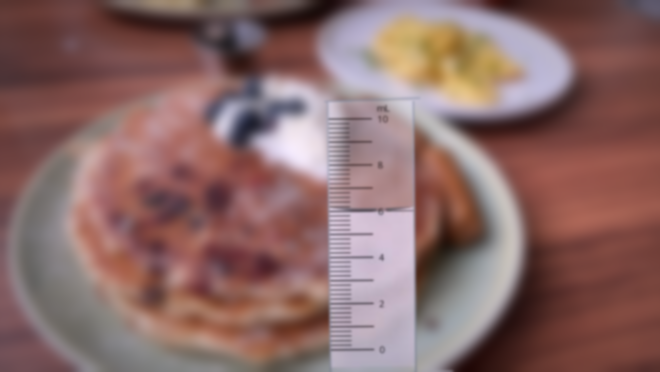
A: 6 mL
